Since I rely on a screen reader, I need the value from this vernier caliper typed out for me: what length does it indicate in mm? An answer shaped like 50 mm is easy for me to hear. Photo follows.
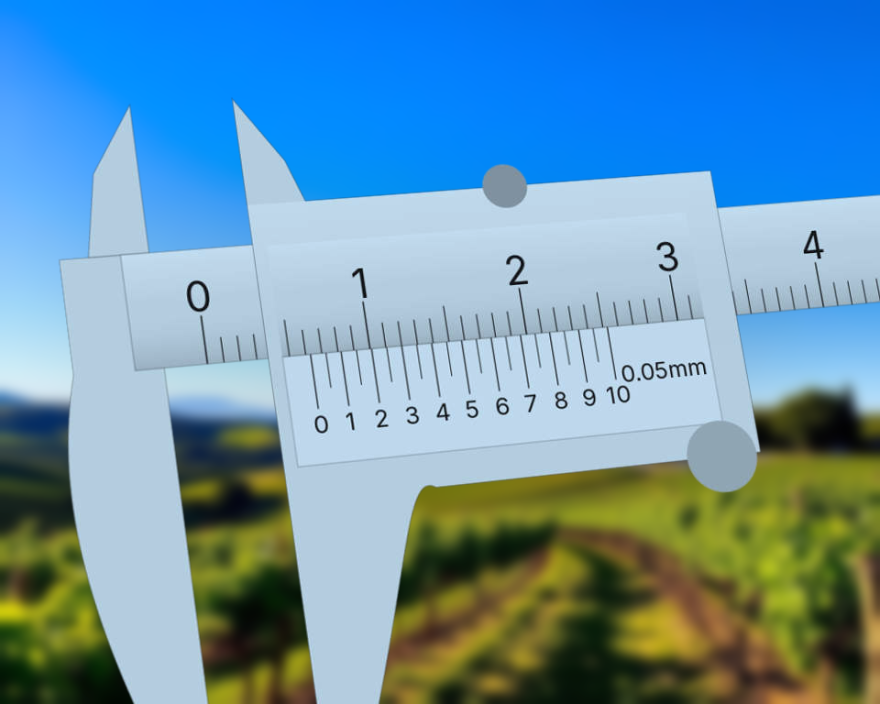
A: 6.3 mm
